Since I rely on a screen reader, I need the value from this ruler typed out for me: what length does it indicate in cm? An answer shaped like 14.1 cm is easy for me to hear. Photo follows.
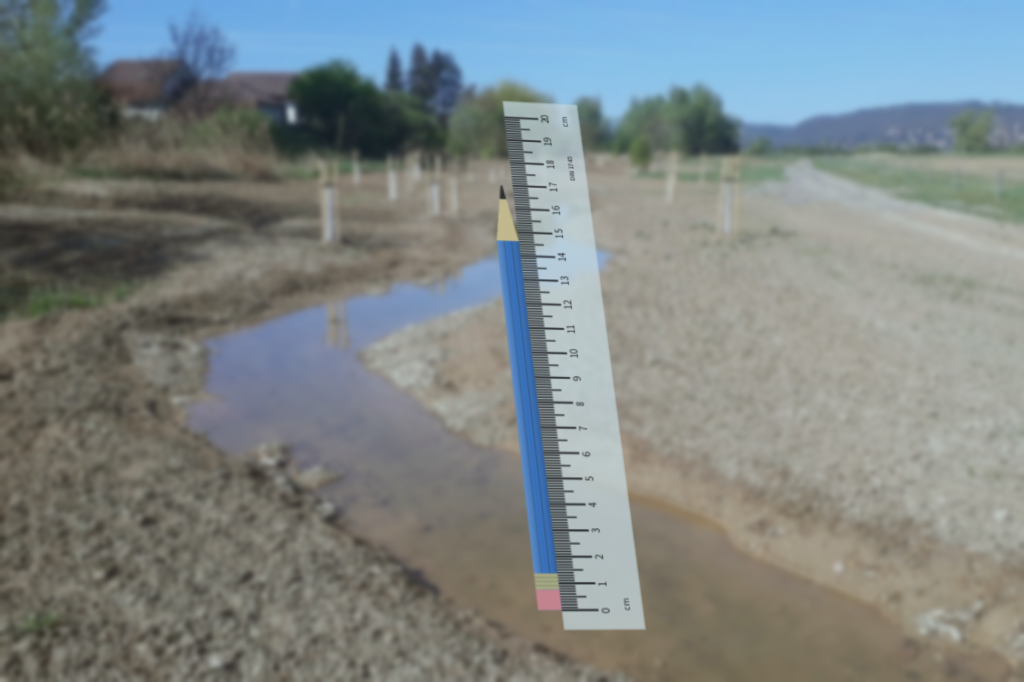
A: 17 cm
